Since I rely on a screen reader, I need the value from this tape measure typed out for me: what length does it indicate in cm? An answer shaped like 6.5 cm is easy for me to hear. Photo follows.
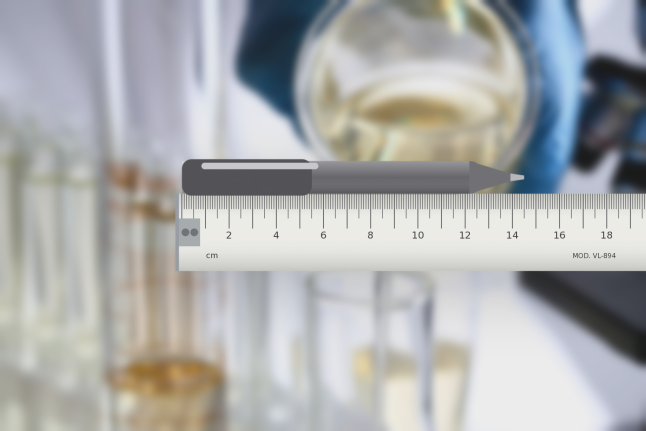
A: 14.5 cm
